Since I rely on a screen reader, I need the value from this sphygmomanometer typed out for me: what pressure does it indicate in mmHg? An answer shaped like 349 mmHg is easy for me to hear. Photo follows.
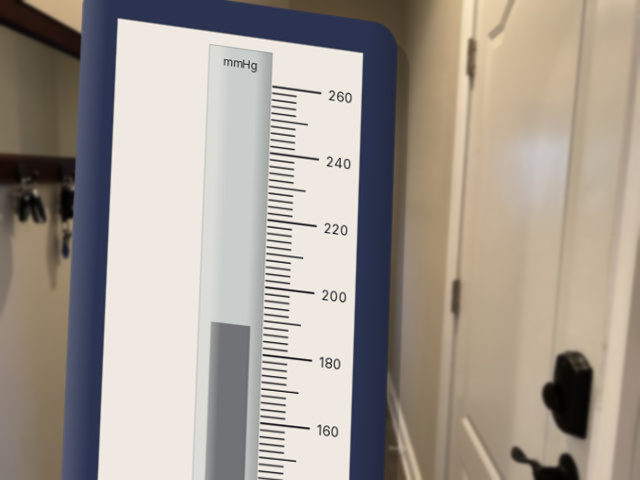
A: 188 mmHg
